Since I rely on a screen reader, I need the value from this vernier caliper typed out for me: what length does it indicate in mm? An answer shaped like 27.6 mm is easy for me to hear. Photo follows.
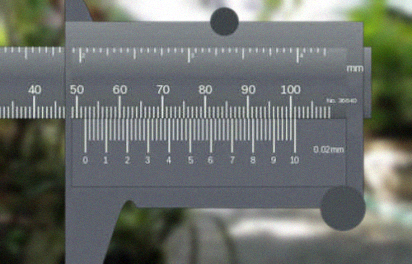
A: 52.0 mm
